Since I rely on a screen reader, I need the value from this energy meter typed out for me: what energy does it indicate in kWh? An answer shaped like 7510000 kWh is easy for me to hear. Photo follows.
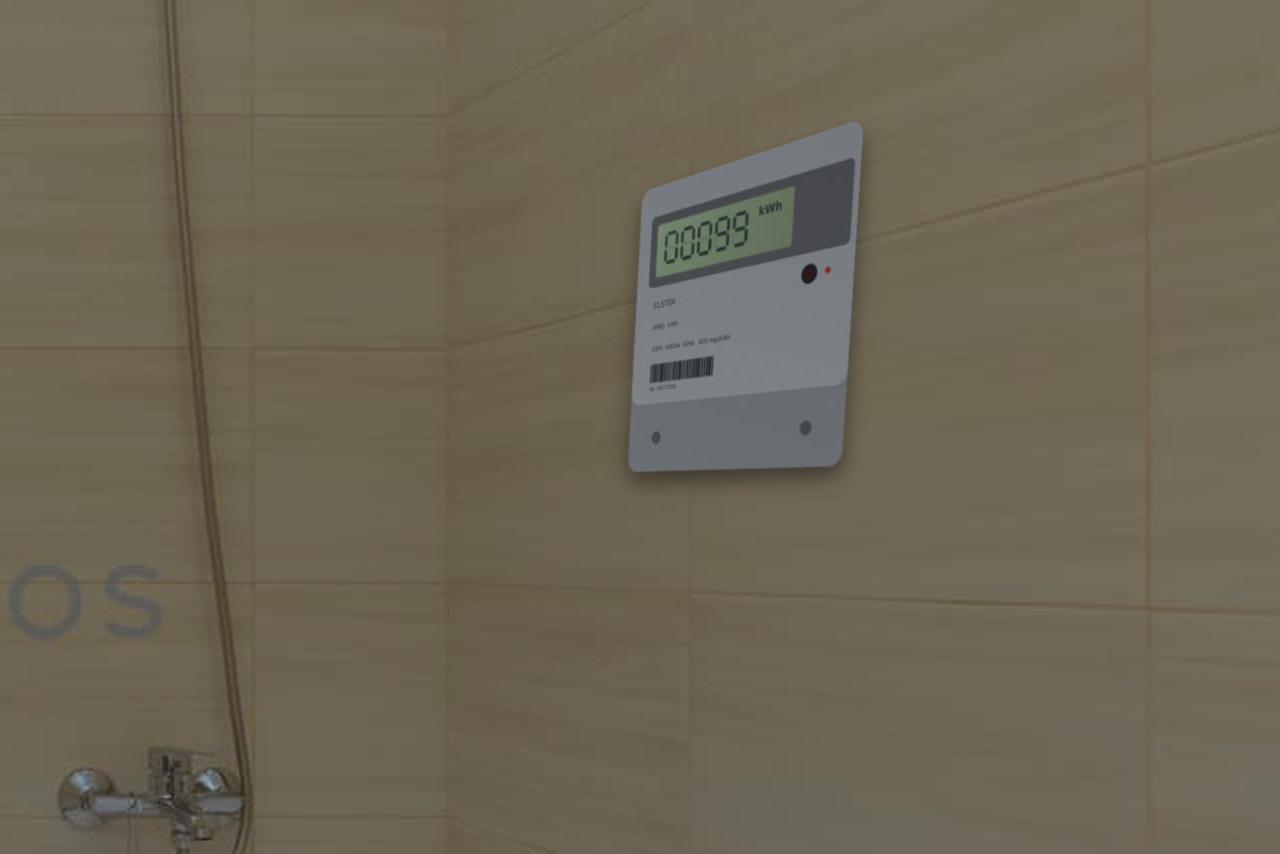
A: 99 kWh
